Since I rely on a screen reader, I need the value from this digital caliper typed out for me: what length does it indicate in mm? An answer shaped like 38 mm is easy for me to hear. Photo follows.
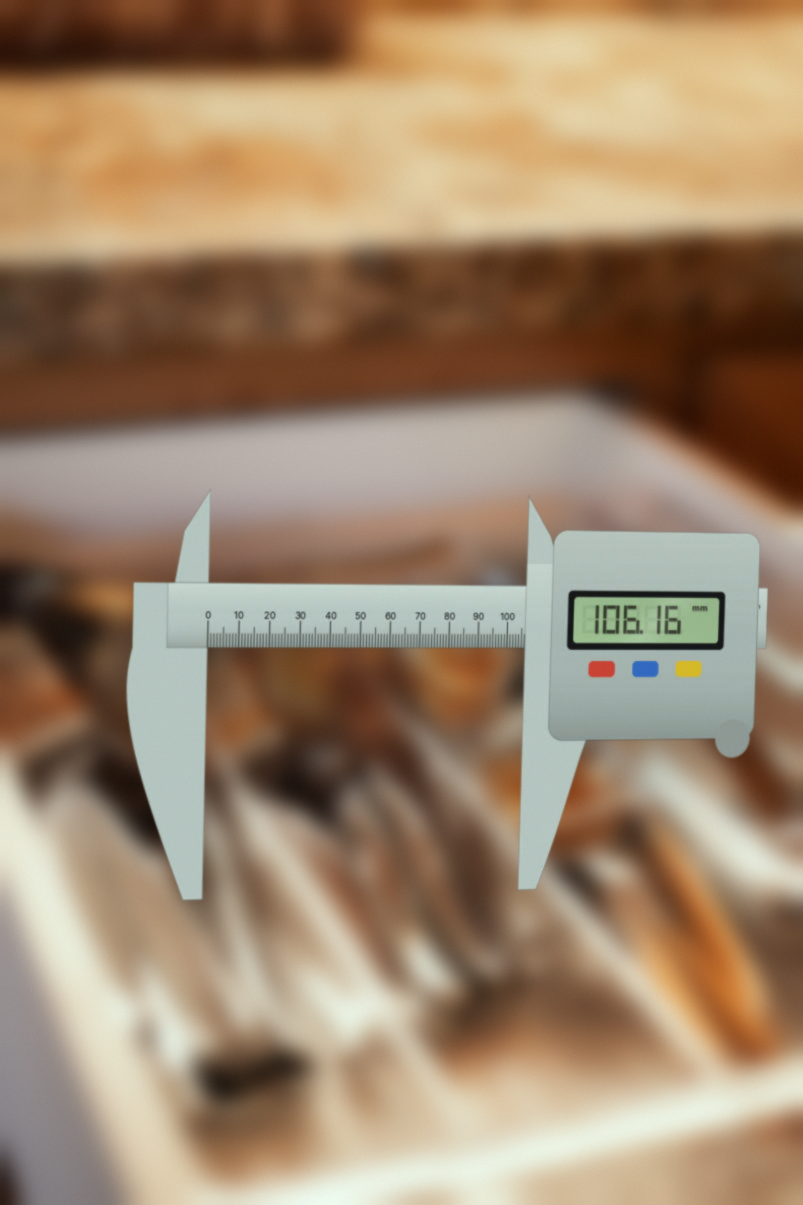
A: 106.16 mm
